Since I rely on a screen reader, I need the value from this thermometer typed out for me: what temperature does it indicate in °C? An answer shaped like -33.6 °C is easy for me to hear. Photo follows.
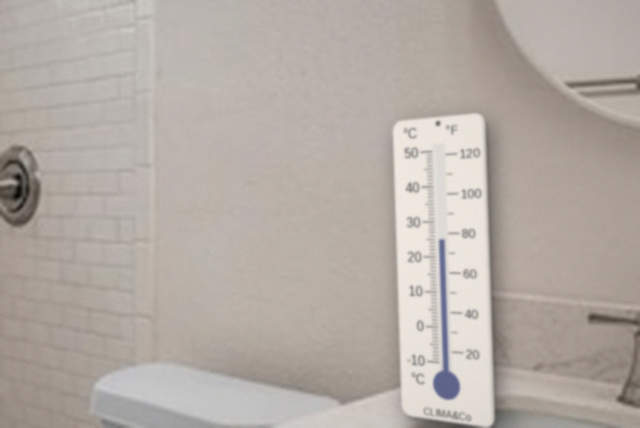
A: 25 °C
